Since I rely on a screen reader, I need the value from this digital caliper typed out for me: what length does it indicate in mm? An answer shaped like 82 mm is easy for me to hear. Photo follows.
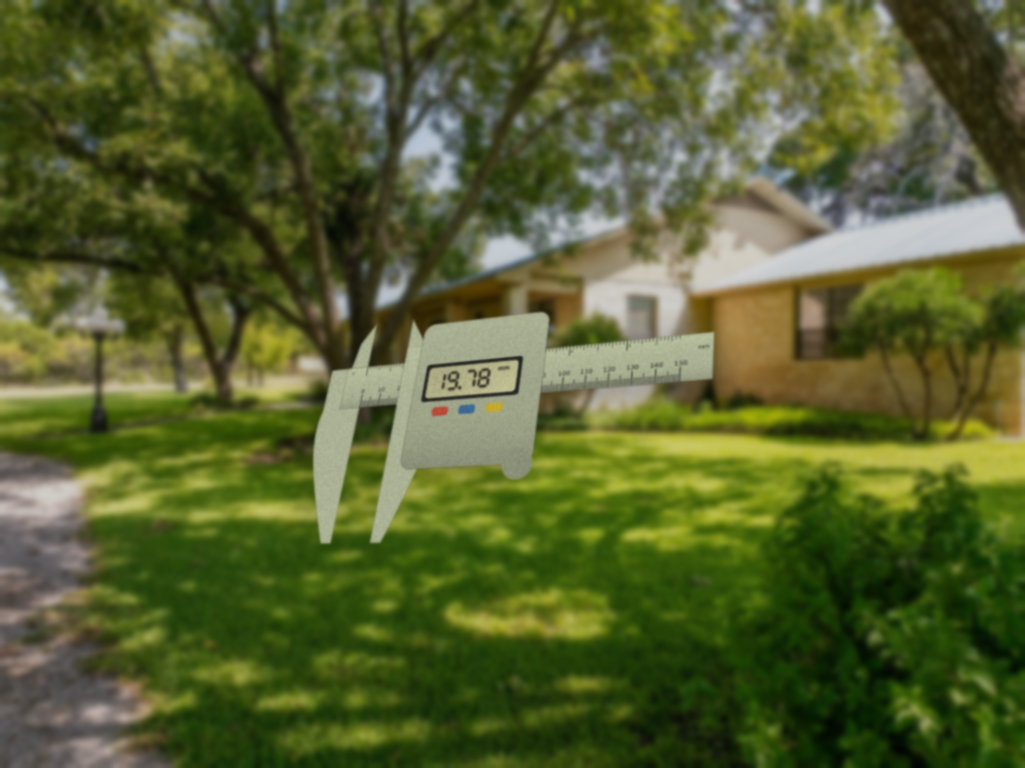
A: 19.78 mm
